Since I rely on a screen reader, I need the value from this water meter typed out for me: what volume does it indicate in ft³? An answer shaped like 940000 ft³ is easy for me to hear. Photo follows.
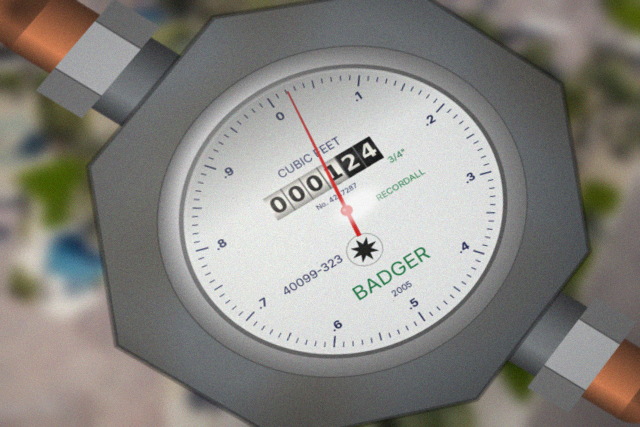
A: 124.02 ft³
